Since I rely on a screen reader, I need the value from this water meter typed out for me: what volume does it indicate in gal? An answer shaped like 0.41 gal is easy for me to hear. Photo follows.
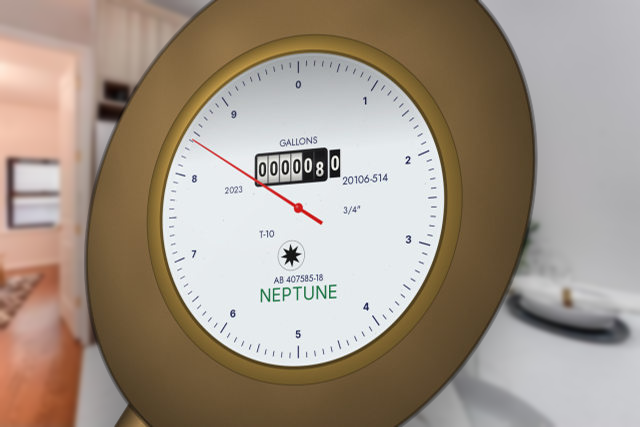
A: 78.4 gal
